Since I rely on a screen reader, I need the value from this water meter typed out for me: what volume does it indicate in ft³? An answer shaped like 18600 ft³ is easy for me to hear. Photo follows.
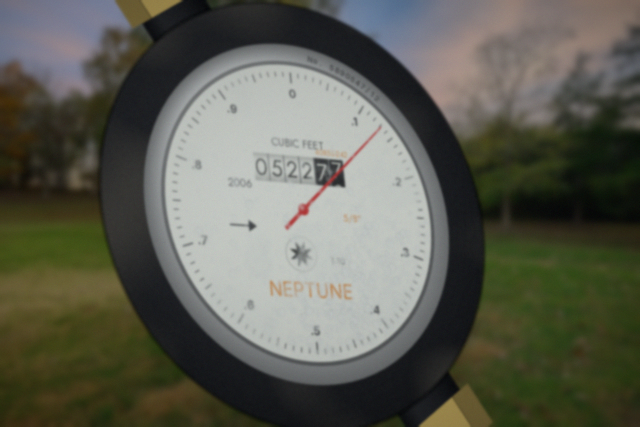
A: 52277.13 ft³
